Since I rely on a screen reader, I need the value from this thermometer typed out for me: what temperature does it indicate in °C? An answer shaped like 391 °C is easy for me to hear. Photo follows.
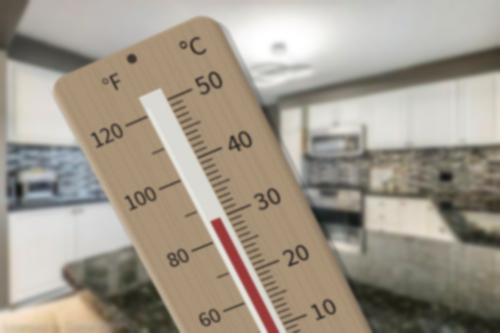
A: 30 °C
